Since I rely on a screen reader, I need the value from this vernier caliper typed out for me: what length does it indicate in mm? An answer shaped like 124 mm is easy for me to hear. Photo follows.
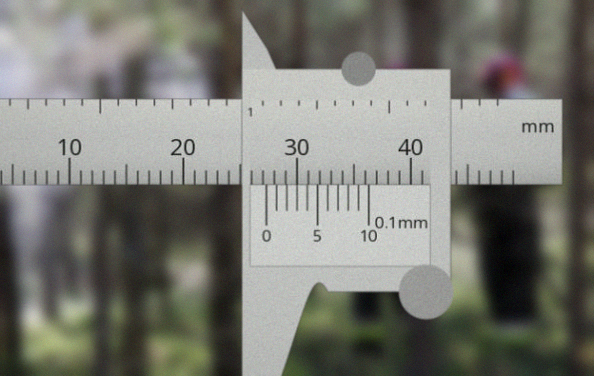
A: 27.3 mm
